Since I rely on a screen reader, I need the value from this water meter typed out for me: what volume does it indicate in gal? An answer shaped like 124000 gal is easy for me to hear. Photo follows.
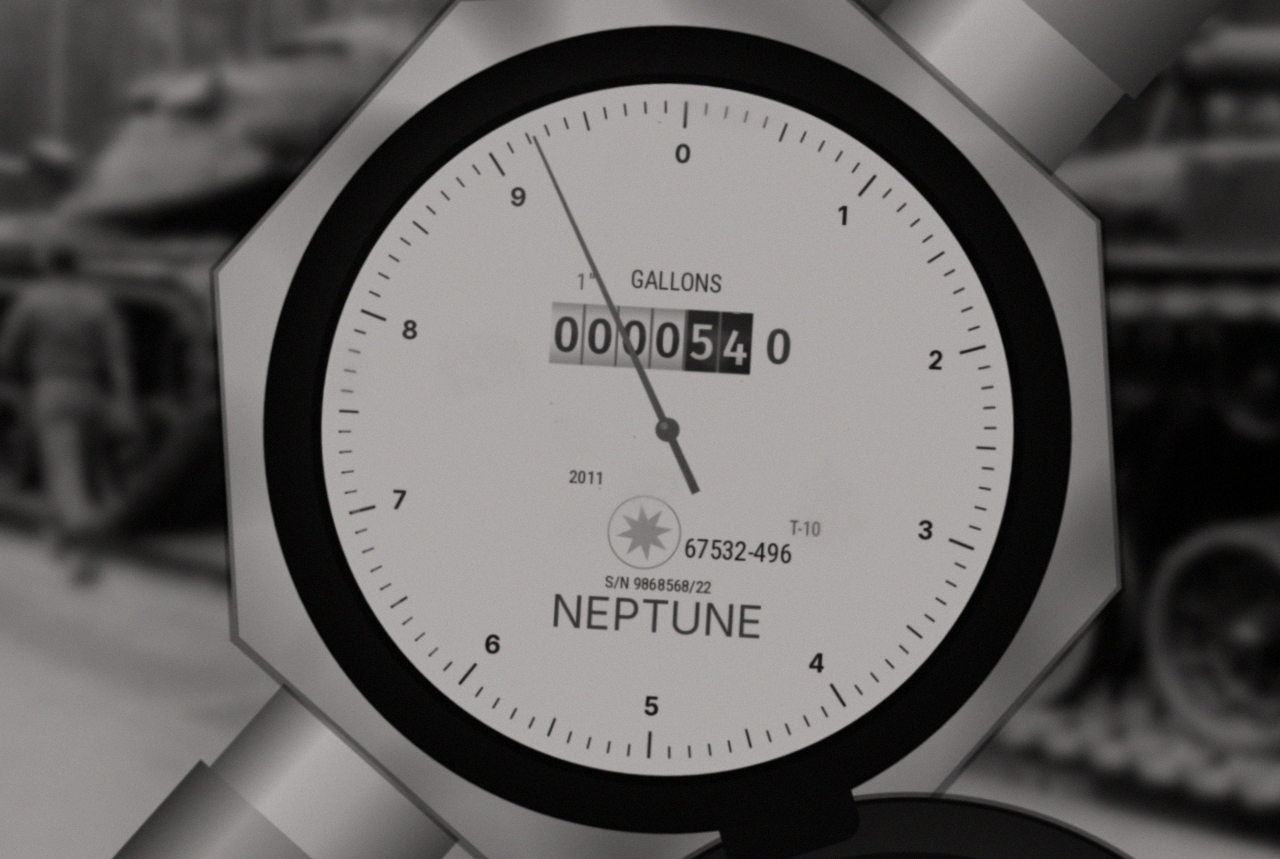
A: 539.2 gal
